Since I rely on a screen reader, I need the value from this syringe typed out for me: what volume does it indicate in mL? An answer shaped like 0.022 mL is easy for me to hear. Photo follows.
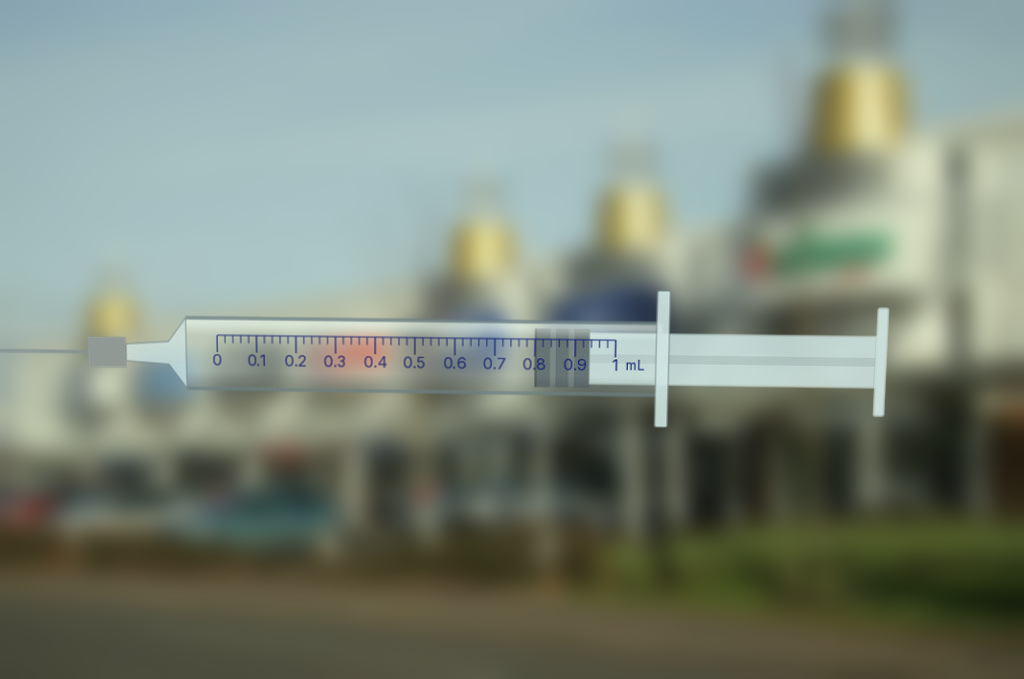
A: 0.8 mL
